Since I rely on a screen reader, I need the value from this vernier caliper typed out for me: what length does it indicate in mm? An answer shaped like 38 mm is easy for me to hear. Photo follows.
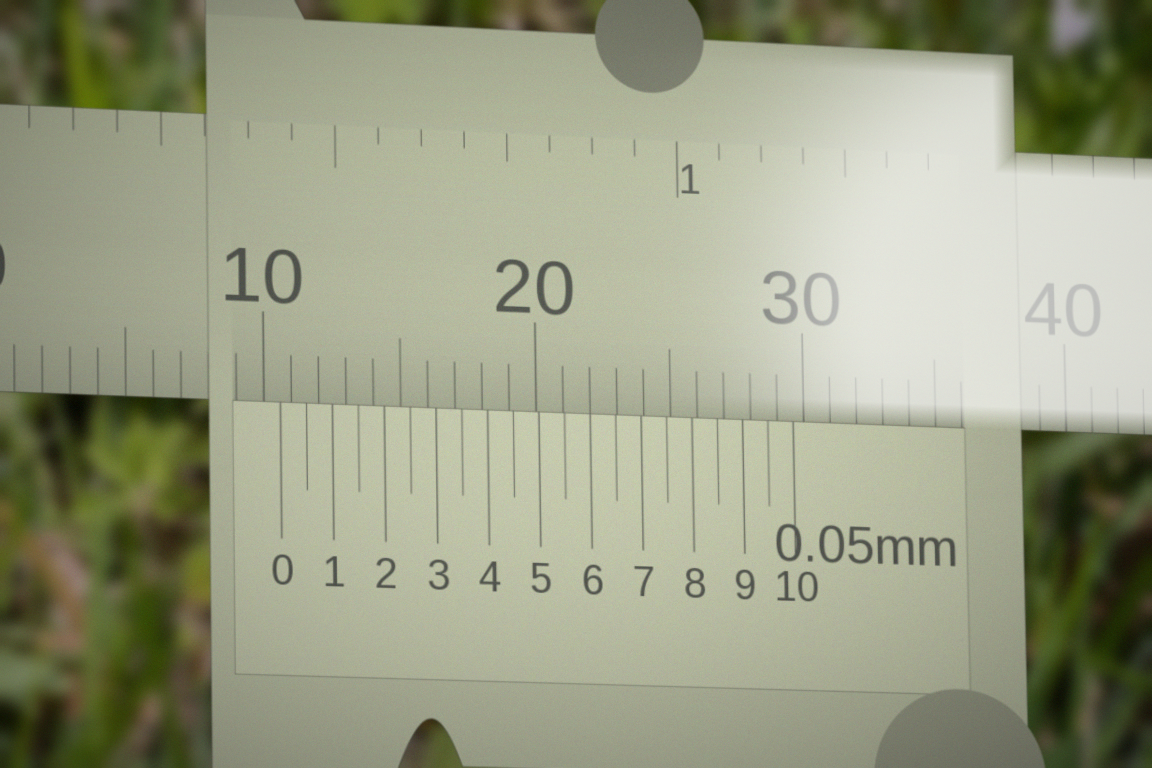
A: 10.60 mm
